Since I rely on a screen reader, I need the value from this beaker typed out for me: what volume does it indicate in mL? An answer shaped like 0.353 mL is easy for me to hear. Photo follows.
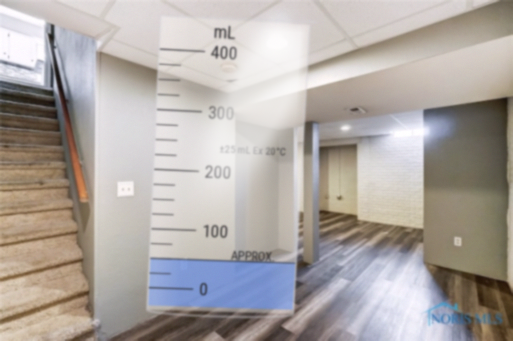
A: 50 mL
